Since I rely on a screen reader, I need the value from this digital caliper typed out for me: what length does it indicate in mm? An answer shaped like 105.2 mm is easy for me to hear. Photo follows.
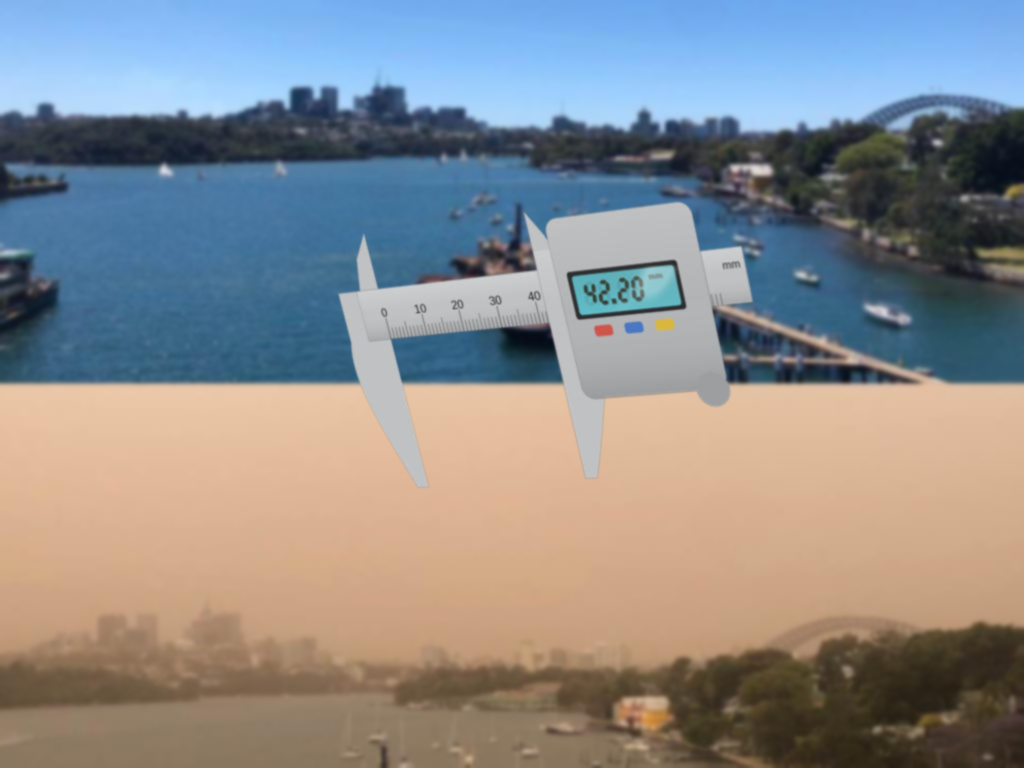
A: 42.20 mm
